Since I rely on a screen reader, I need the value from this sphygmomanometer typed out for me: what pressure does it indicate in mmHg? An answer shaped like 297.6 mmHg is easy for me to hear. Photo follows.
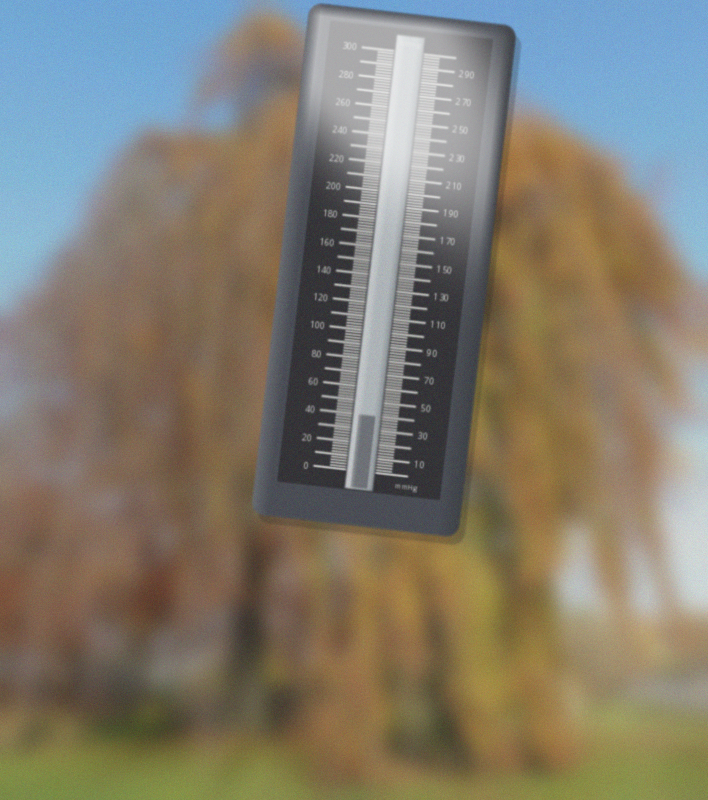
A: 40 mmHg
